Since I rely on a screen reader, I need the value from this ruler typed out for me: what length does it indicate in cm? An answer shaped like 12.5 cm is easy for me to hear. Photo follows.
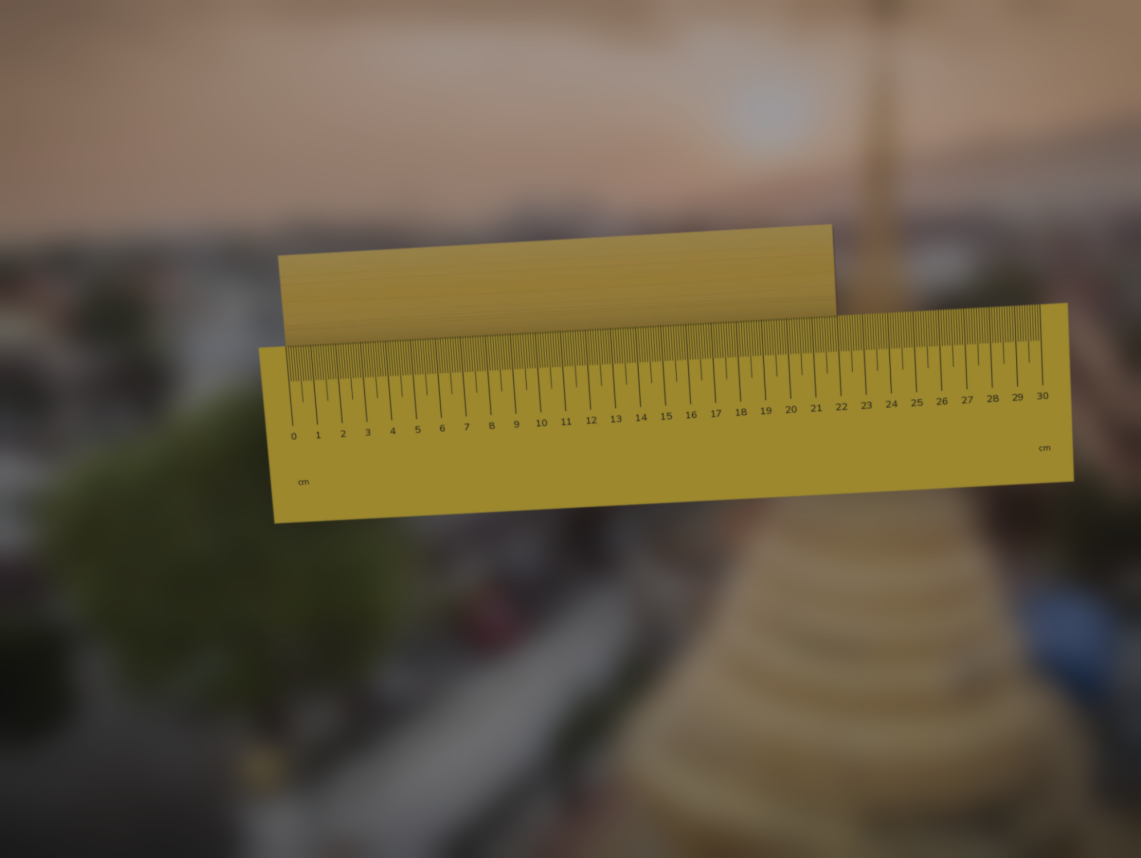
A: 22 cm
